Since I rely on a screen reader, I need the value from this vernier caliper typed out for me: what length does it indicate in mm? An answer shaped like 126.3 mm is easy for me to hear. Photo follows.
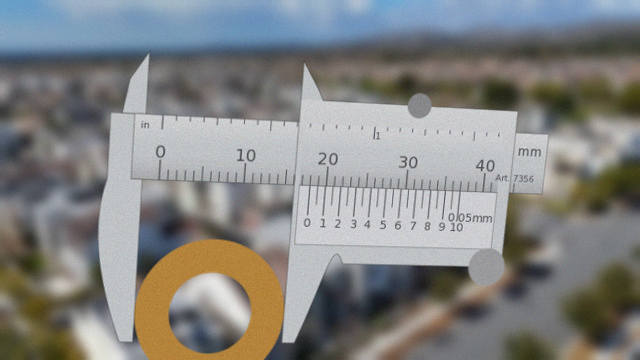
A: 18.0 mm
